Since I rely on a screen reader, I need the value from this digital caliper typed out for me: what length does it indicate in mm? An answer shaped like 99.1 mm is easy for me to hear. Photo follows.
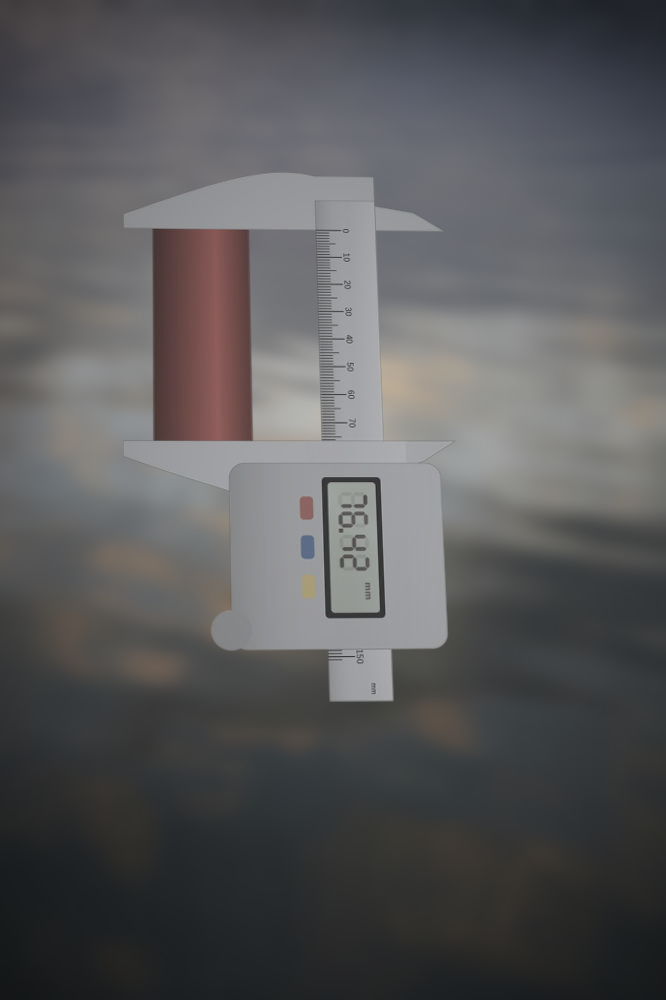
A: 76.42 mm
